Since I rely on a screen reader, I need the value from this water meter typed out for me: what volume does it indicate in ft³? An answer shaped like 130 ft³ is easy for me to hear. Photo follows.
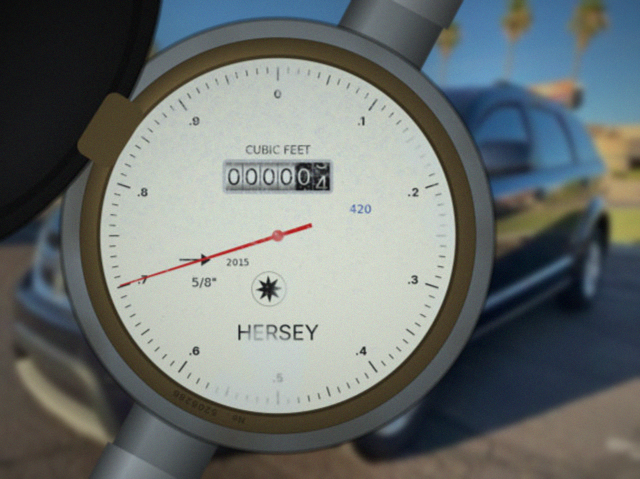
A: 3.70 ft³
